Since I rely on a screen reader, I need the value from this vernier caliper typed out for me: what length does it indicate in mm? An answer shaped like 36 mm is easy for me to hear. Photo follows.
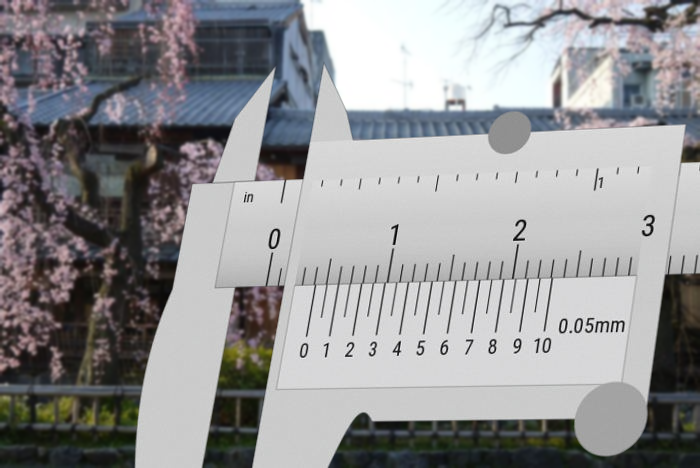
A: 4.1 mm
